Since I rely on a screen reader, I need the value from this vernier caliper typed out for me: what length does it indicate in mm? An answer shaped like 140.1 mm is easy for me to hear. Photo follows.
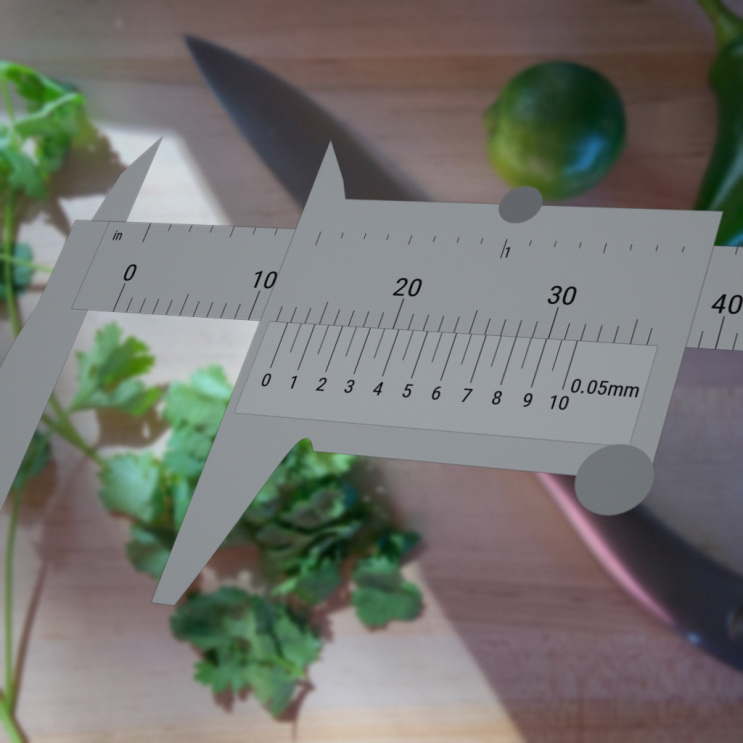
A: 12.8 mm
